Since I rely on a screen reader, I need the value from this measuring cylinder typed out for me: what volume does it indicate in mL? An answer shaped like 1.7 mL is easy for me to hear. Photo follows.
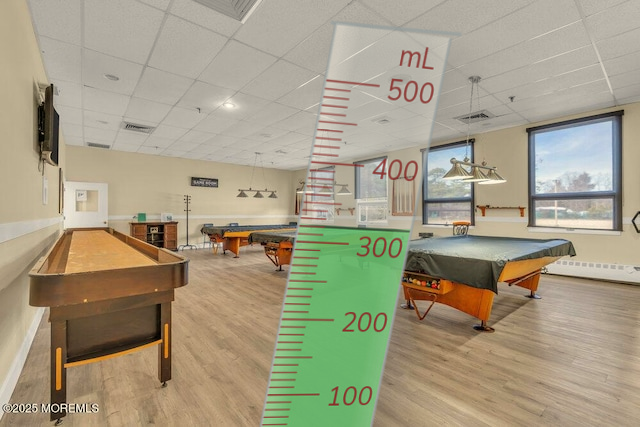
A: 320 mL
